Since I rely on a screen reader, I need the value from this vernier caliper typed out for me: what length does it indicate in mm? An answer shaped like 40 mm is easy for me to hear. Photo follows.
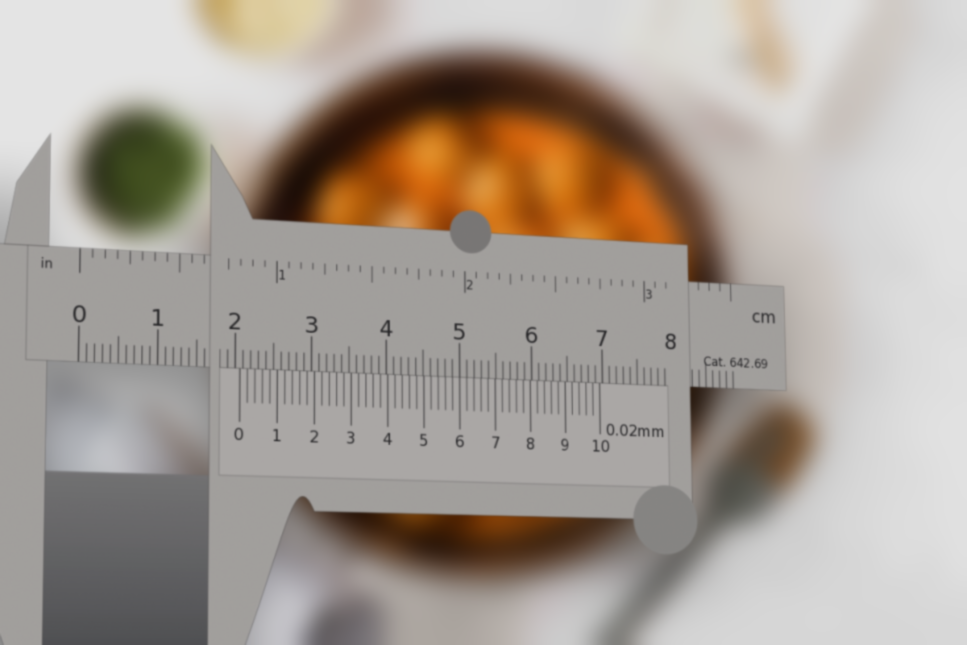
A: 20.6 mm
